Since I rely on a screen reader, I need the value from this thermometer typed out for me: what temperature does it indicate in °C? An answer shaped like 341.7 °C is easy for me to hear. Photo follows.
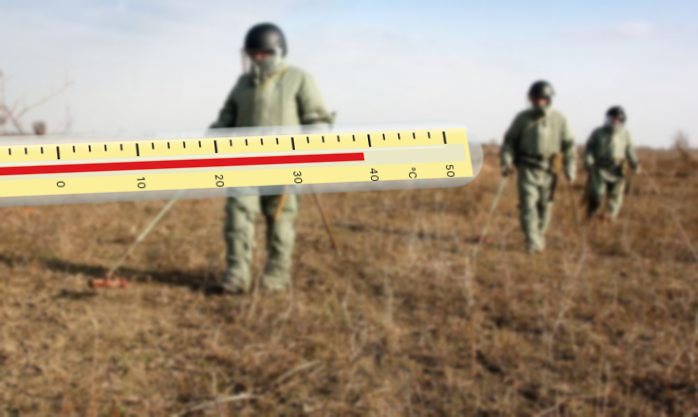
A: 39 °C
